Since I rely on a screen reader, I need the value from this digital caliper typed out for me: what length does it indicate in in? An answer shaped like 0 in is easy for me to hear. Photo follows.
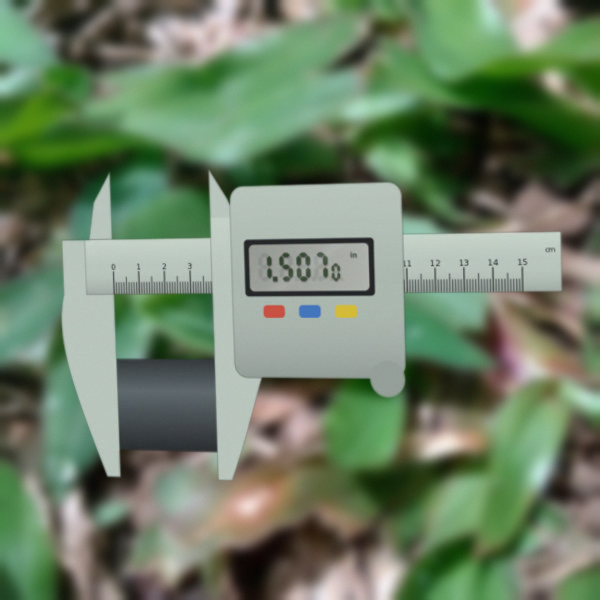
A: 1.5070 in
